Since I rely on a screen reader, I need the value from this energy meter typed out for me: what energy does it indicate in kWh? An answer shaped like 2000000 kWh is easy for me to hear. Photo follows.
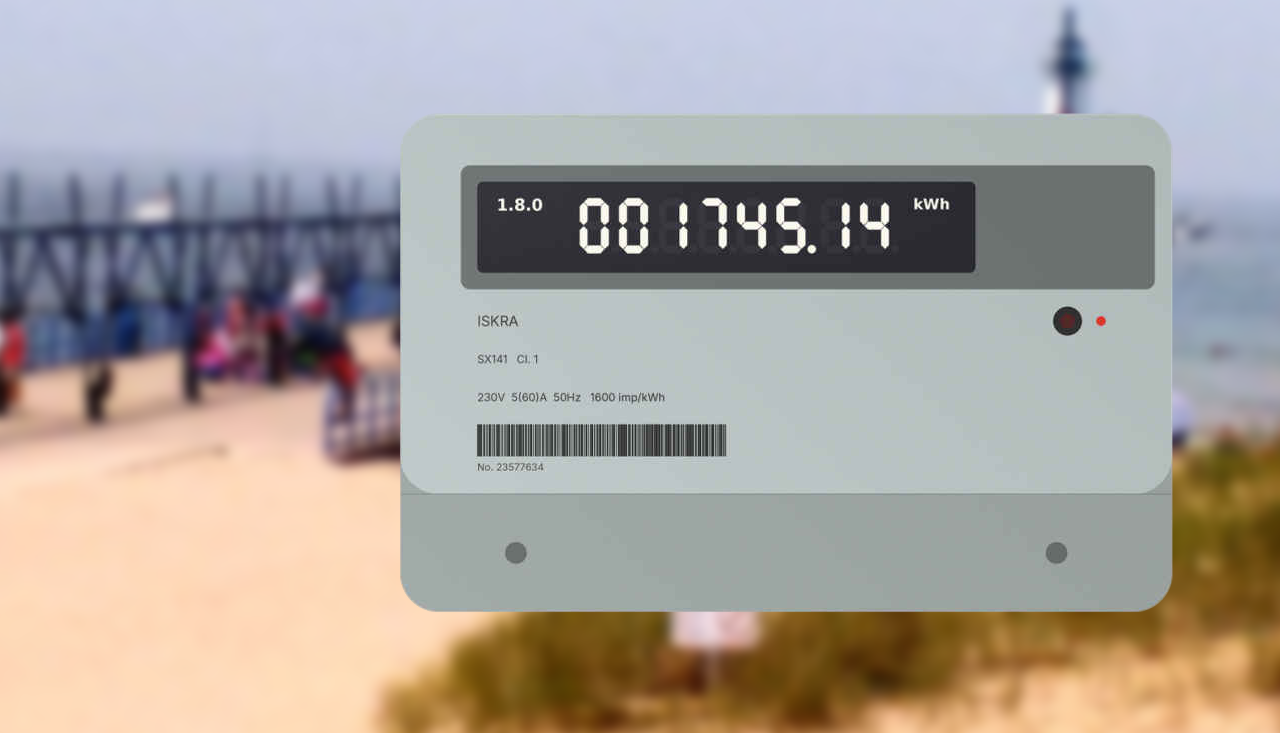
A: 1745.14 kWh
